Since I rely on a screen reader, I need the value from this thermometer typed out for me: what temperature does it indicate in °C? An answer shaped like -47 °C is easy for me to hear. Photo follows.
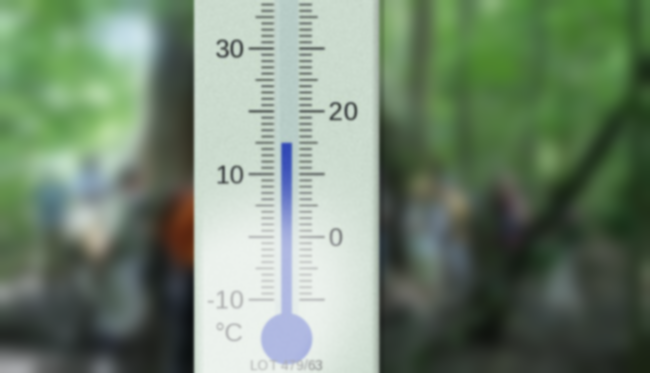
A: 15 °C
